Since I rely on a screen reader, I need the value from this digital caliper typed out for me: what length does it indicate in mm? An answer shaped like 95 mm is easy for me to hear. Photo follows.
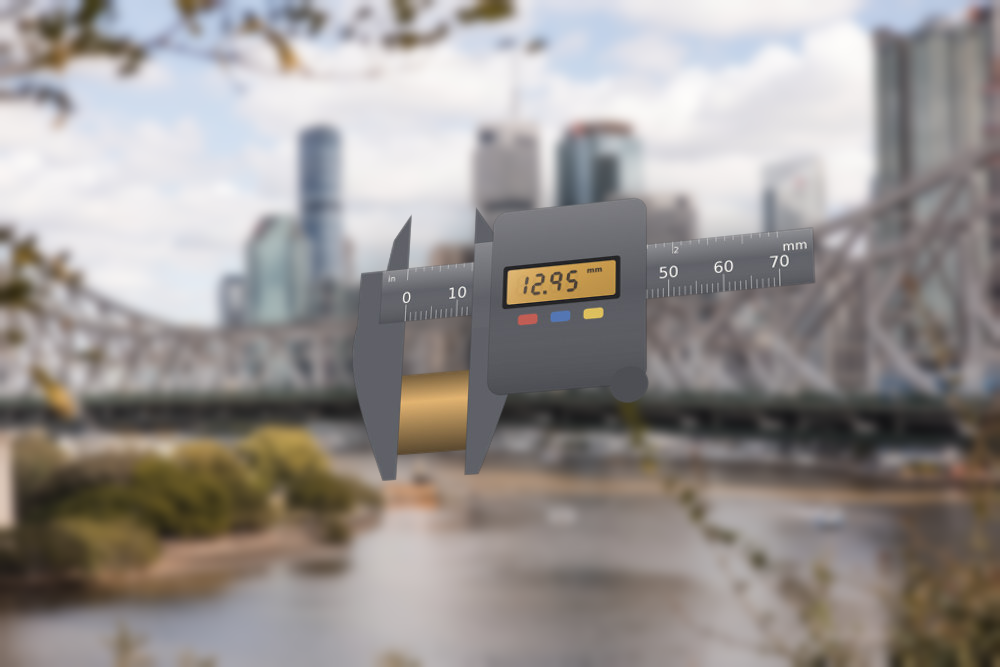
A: 12.95 mm
